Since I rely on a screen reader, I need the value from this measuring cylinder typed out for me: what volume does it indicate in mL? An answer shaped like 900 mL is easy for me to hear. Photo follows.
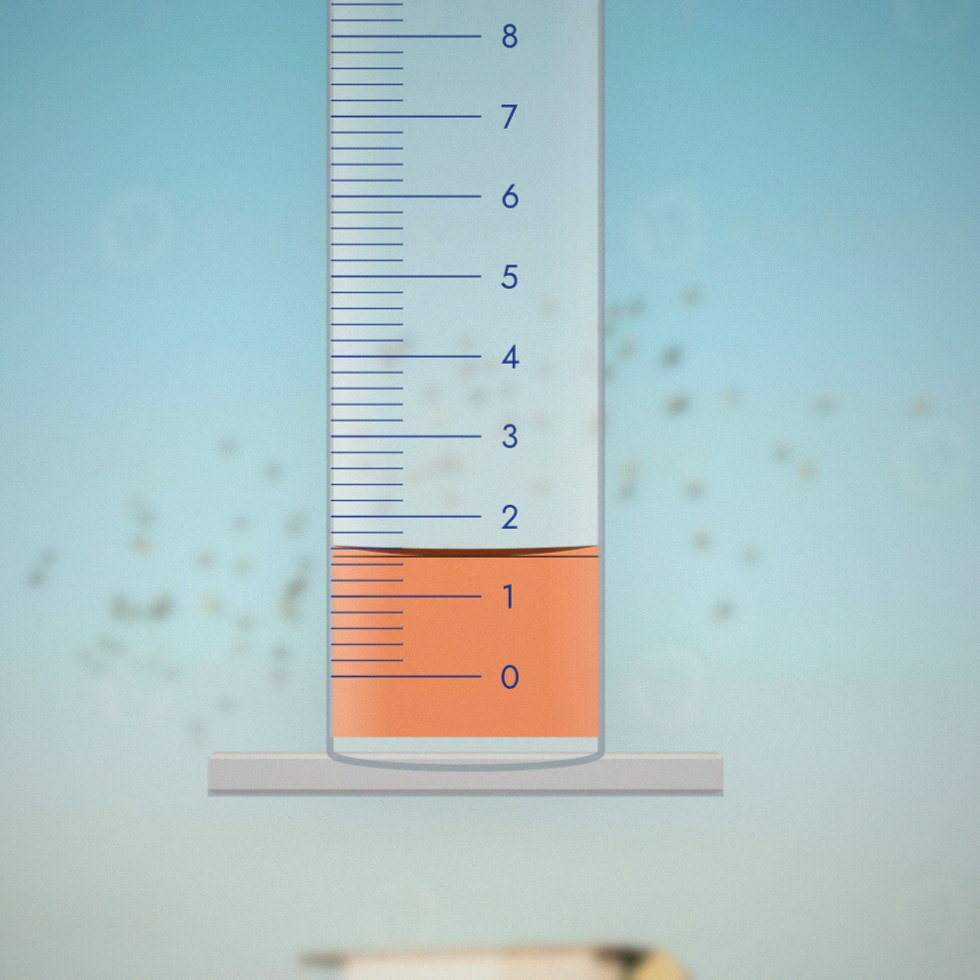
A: 1.5 mL
